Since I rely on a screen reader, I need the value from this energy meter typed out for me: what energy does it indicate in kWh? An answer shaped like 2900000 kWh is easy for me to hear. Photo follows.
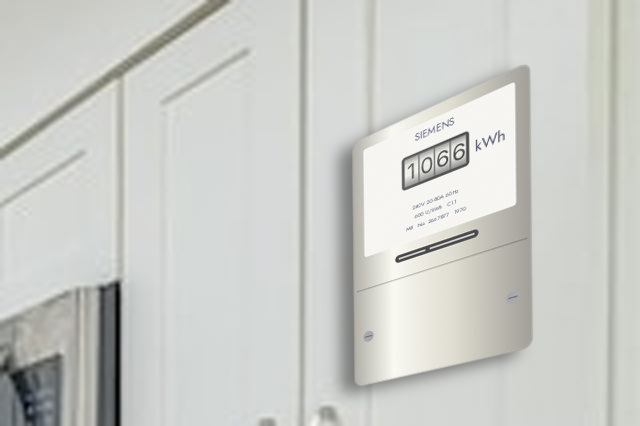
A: 1066 kWh
